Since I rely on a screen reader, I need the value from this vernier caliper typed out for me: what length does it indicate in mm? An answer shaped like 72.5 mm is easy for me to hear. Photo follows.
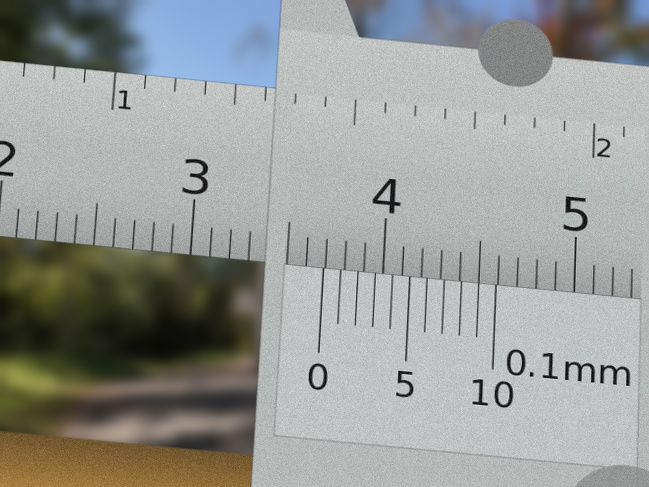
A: 36.9 mm
